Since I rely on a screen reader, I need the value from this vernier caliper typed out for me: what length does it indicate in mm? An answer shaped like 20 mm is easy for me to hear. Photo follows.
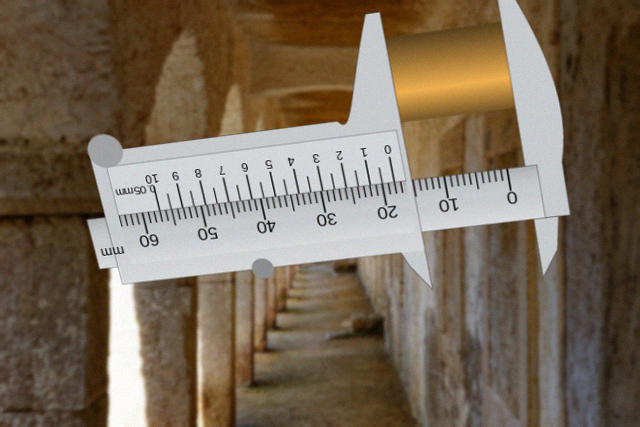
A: 18.0 mm
